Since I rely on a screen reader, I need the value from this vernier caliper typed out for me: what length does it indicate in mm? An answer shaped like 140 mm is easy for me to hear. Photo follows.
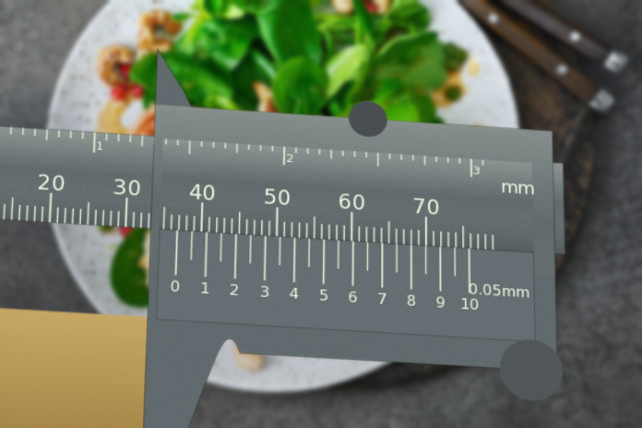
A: 36.8 mm
